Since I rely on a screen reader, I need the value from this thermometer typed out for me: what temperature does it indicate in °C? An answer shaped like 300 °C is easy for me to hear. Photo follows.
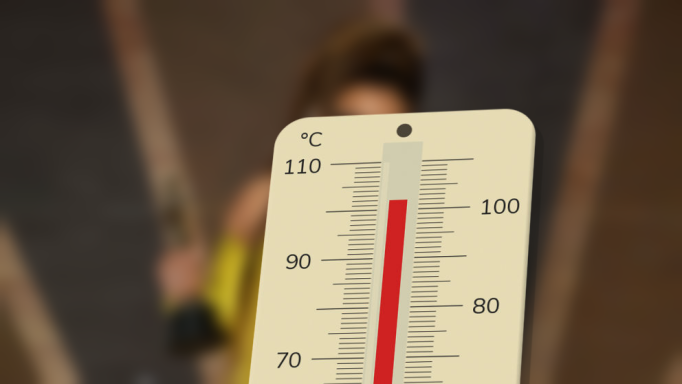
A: 102 °C
